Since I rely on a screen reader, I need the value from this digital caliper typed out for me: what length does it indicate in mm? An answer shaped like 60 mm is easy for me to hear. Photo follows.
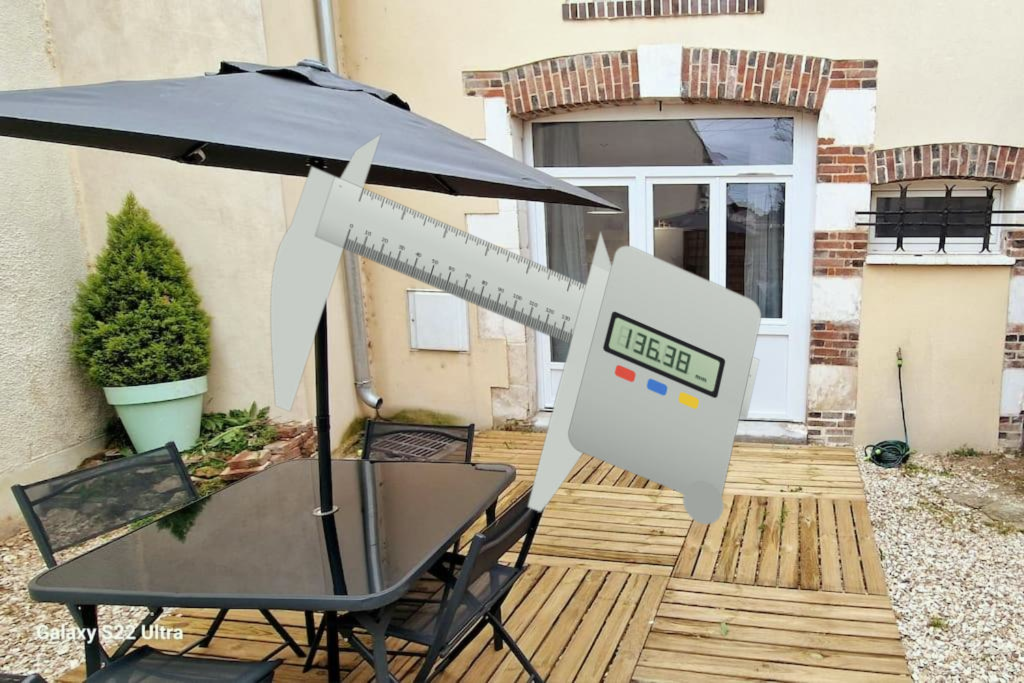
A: 136.38 mm
